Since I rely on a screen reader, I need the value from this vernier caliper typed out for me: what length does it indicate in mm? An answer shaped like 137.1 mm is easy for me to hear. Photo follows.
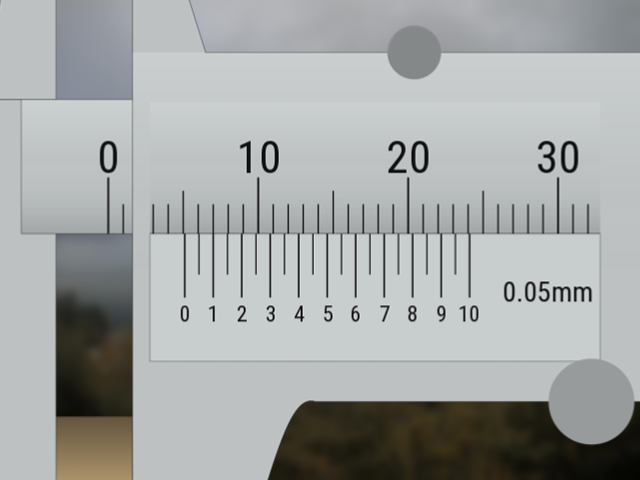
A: 5.1 mm
